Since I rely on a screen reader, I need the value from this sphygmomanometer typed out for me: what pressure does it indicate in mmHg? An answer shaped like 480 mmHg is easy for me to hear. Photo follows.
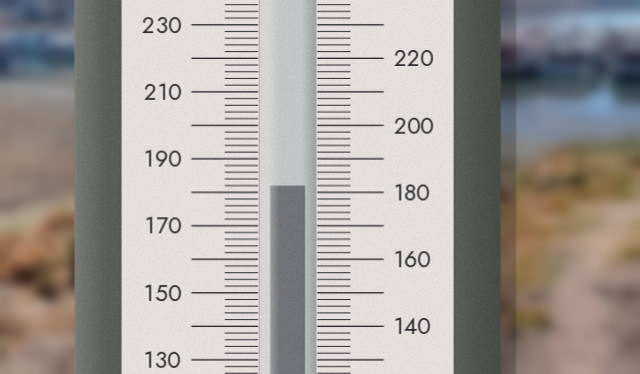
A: 182 mmHg
